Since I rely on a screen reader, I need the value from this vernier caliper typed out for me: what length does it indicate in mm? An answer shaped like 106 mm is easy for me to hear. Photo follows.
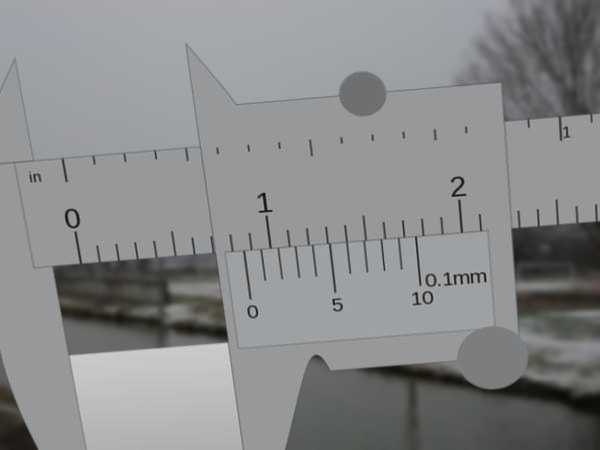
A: 8.6 mm
